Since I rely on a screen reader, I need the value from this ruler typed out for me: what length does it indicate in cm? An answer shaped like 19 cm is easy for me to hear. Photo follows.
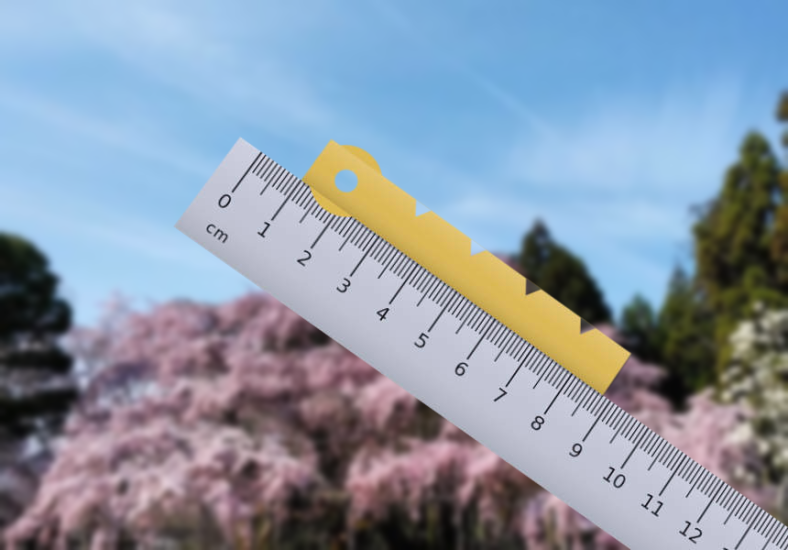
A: 7.8 cm
